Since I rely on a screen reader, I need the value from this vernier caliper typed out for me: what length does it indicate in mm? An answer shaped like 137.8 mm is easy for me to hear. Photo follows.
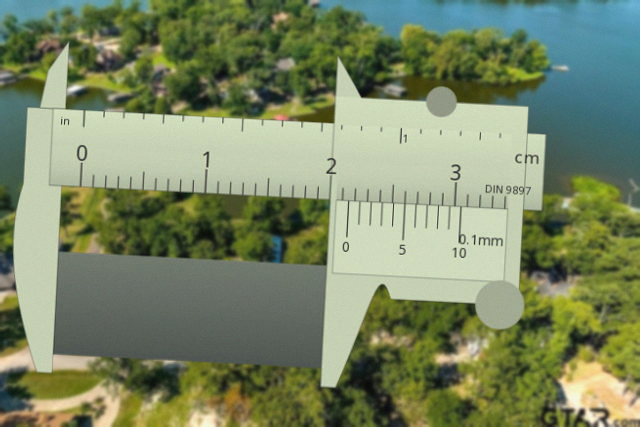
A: 21.5 mm
